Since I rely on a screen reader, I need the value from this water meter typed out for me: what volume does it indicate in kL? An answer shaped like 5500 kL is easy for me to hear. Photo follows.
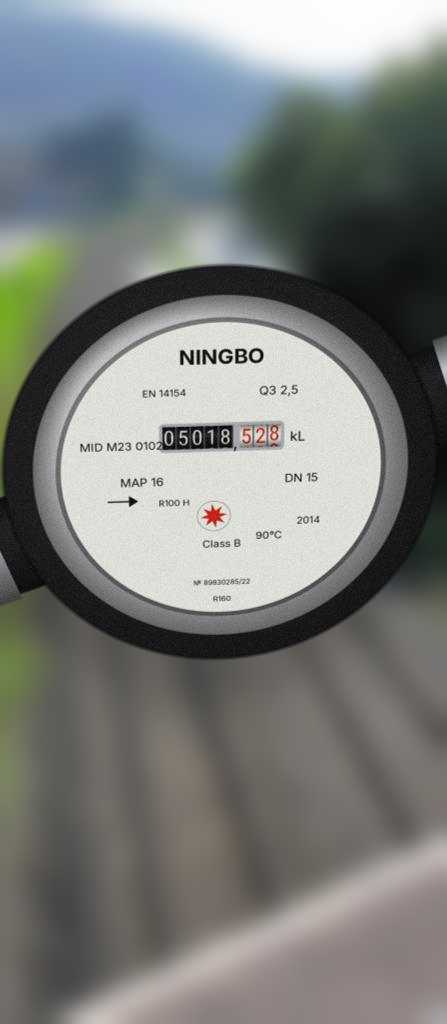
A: 5018.528 kL
